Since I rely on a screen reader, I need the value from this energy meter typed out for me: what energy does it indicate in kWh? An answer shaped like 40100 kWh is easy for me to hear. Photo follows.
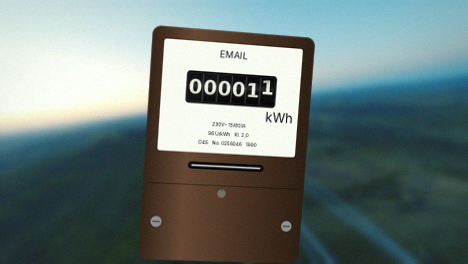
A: 11 kWh
